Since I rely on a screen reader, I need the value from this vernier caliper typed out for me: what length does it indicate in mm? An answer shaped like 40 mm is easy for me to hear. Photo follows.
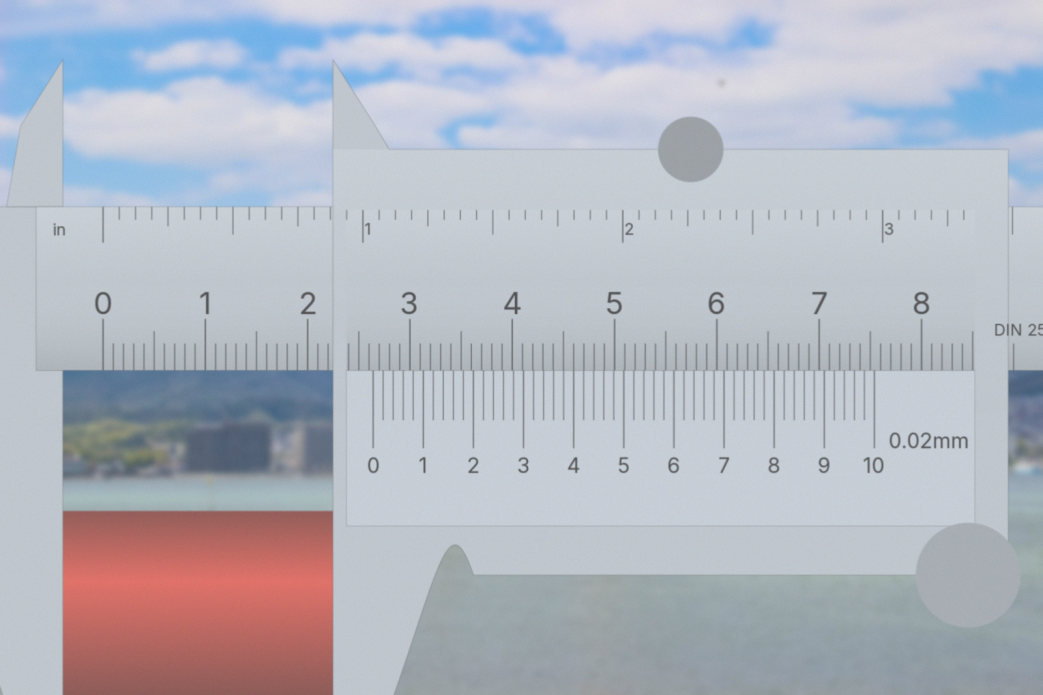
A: 26.4 mm
